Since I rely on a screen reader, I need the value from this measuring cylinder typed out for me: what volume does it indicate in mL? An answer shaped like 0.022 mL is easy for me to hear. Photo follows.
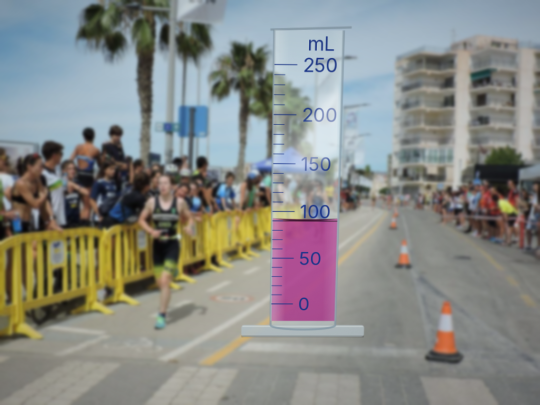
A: 90 mL
